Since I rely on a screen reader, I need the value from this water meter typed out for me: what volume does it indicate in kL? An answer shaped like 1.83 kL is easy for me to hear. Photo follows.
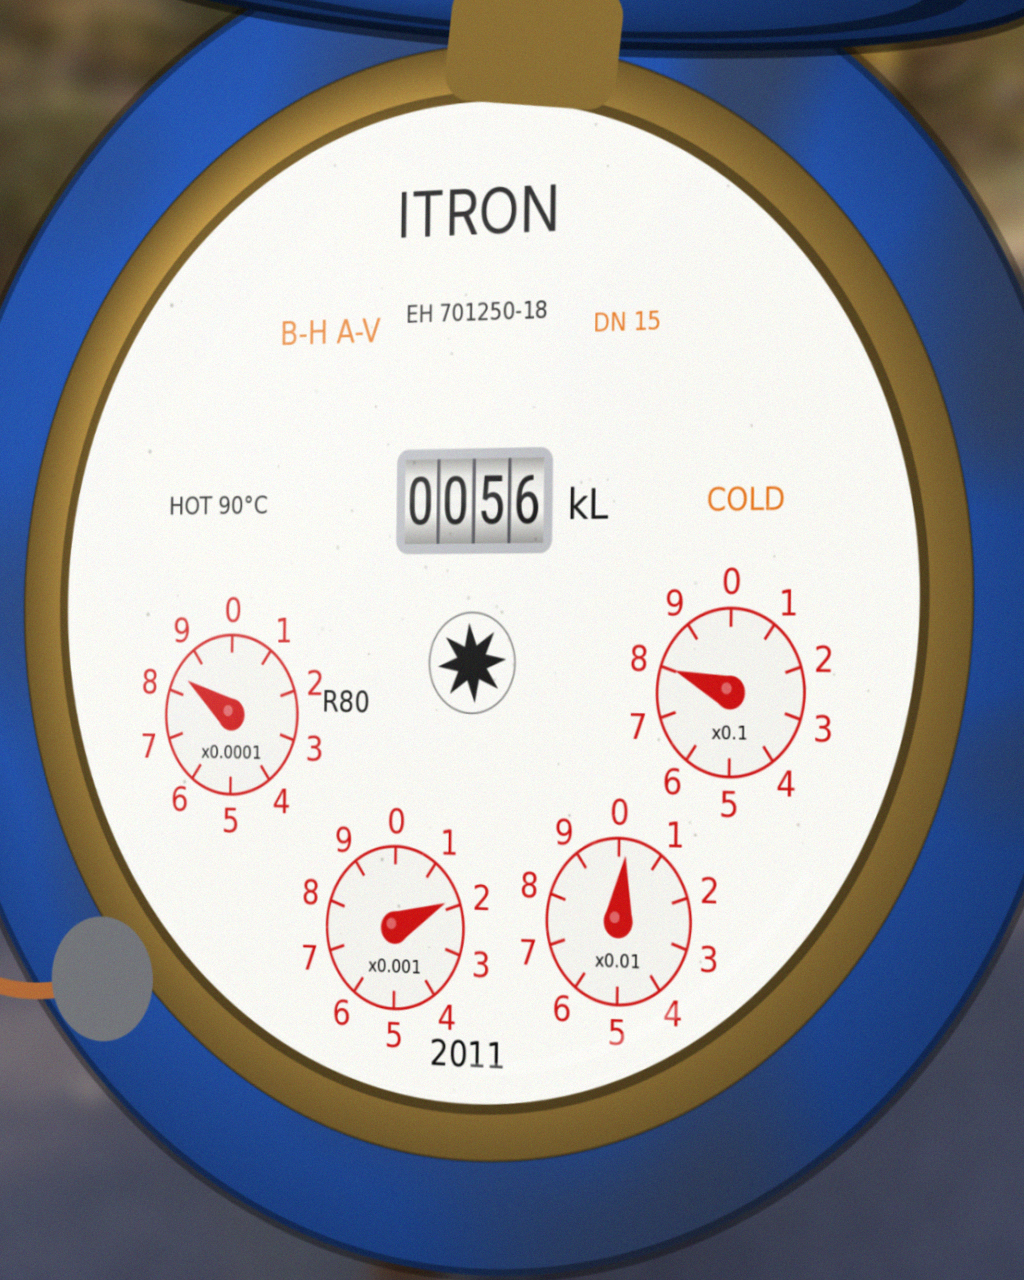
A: 56.8018 kL
